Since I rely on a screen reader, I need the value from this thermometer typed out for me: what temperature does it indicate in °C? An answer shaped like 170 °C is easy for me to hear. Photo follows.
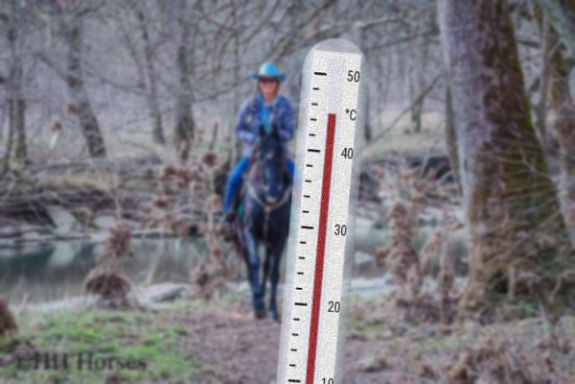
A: 45 °C
